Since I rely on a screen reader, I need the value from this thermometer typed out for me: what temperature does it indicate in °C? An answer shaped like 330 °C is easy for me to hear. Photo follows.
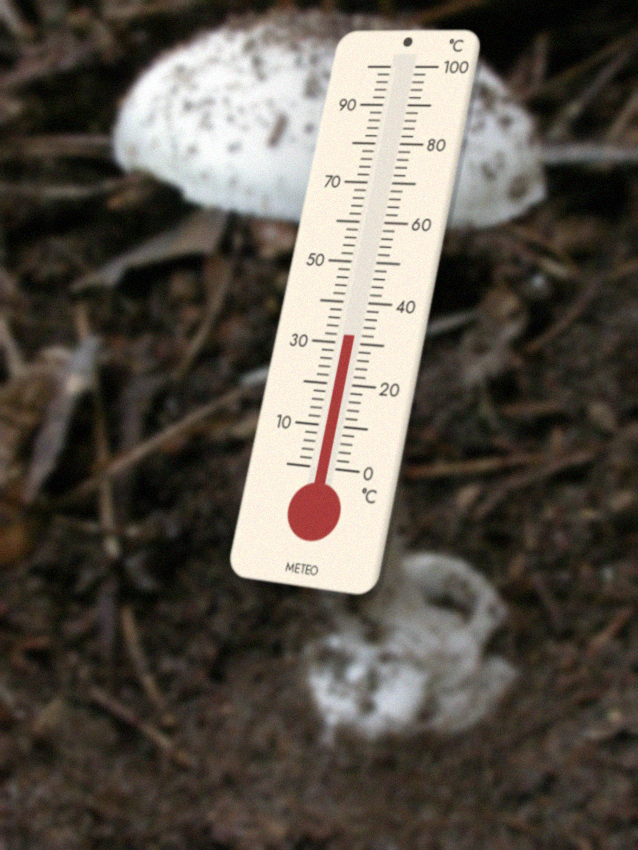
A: 32 °C
